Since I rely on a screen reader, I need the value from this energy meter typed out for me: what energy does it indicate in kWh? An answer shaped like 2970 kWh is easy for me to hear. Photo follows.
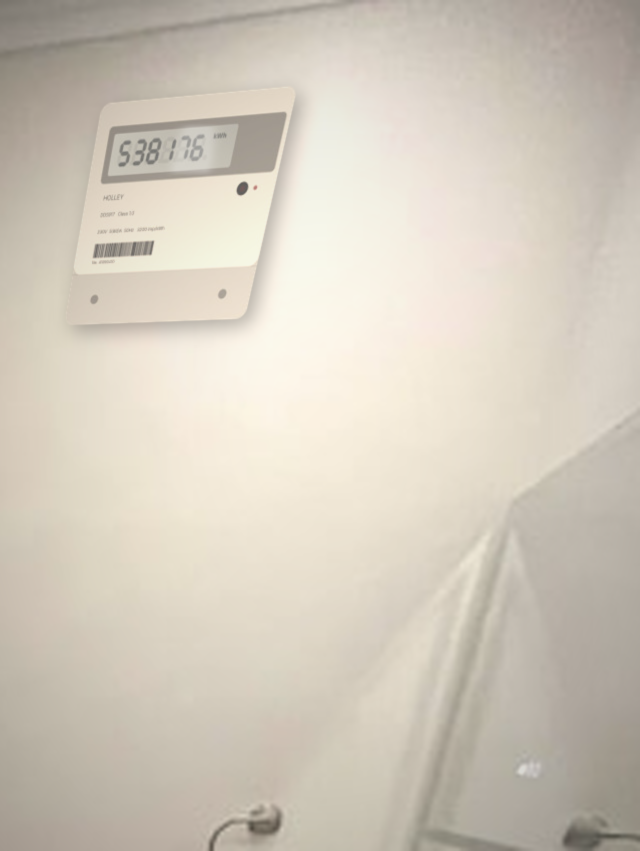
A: 538176 kWh
